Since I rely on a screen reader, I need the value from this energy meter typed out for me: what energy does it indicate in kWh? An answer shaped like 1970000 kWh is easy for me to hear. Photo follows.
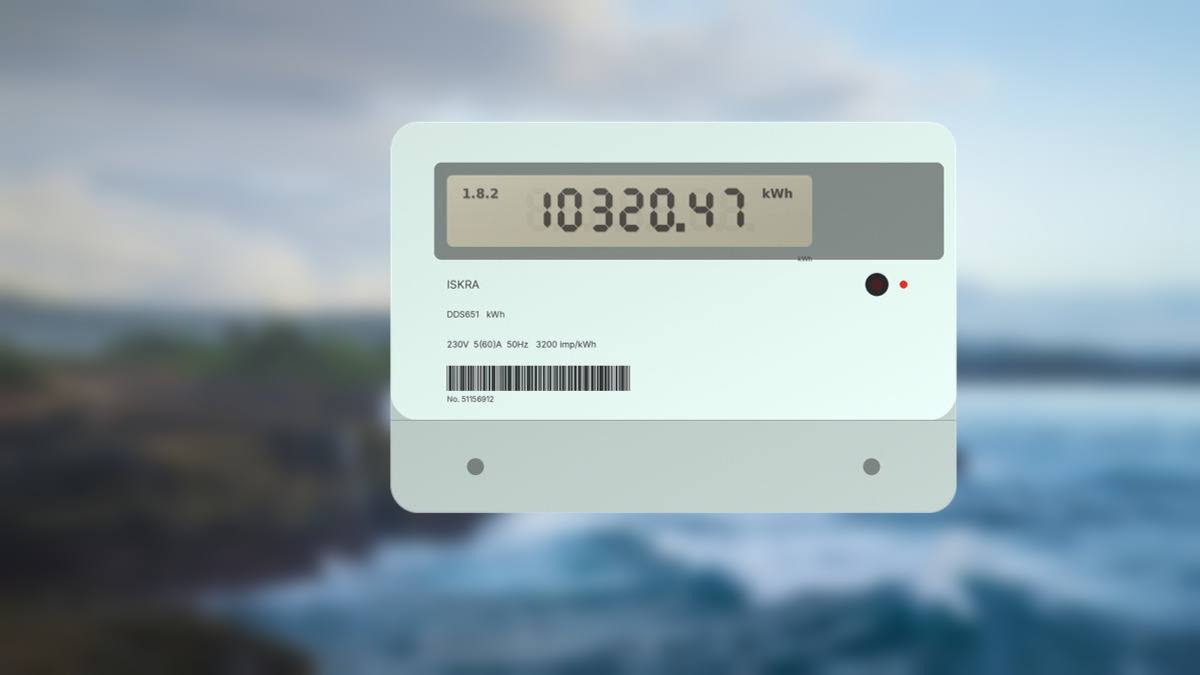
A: 10320.47 kWh
